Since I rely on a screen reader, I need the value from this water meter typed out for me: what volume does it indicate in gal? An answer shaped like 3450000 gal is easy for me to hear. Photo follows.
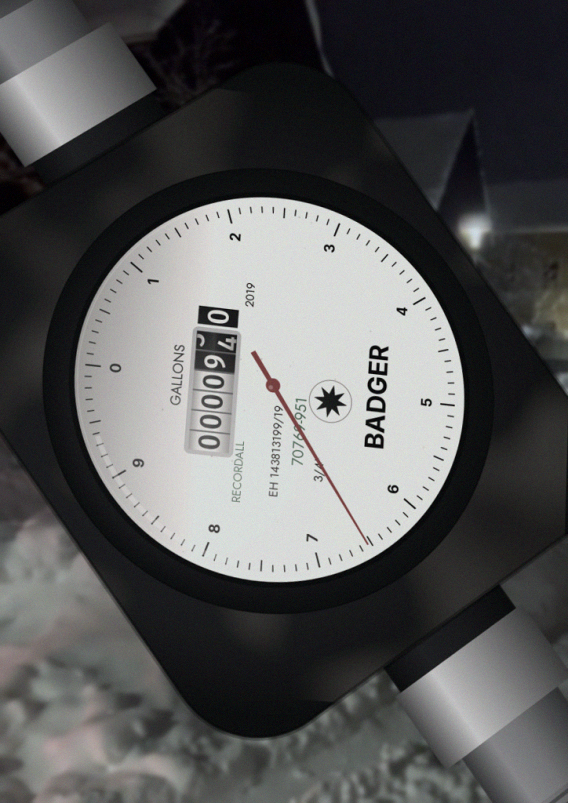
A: 936.5 gal
